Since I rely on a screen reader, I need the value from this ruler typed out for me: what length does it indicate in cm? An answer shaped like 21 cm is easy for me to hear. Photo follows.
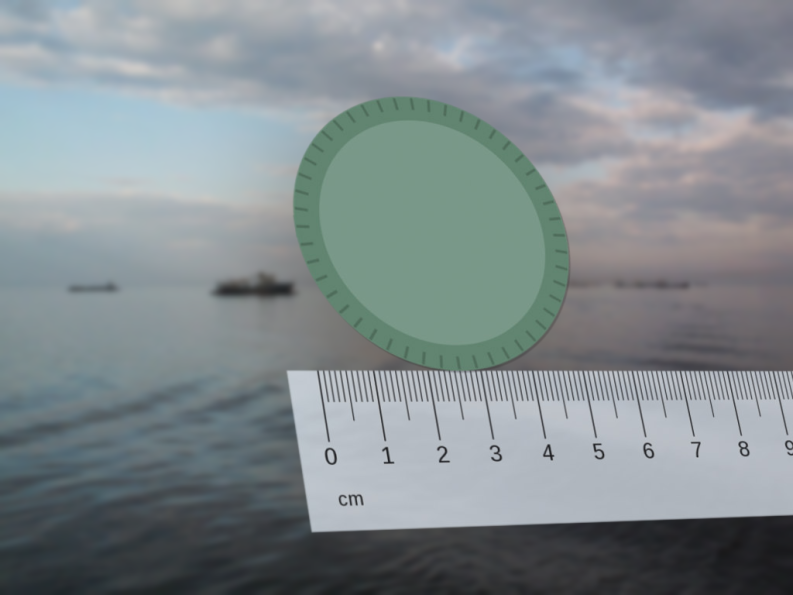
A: 5.2 cm
